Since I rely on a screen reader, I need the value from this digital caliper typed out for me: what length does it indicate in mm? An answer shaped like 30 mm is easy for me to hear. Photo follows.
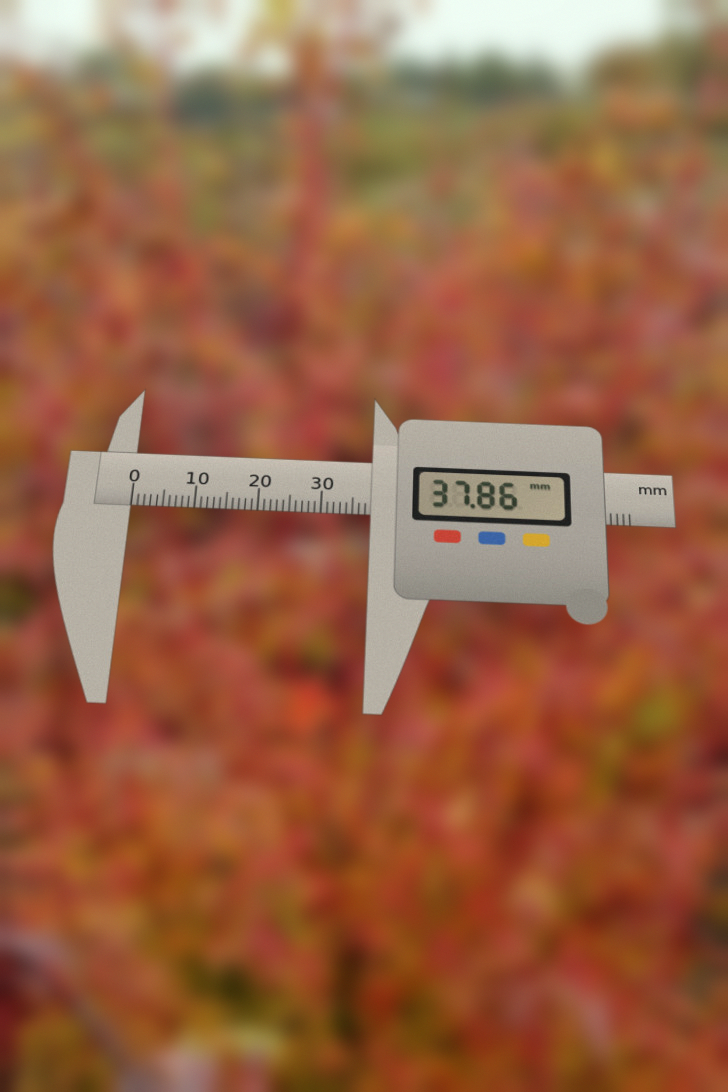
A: 37.86 mm
